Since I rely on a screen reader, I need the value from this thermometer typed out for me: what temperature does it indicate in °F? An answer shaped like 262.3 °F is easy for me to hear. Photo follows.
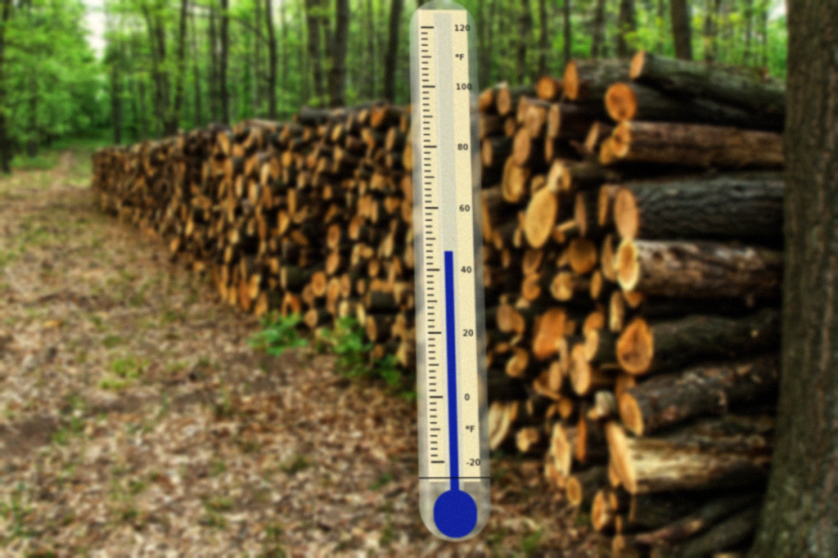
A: 46 °F
